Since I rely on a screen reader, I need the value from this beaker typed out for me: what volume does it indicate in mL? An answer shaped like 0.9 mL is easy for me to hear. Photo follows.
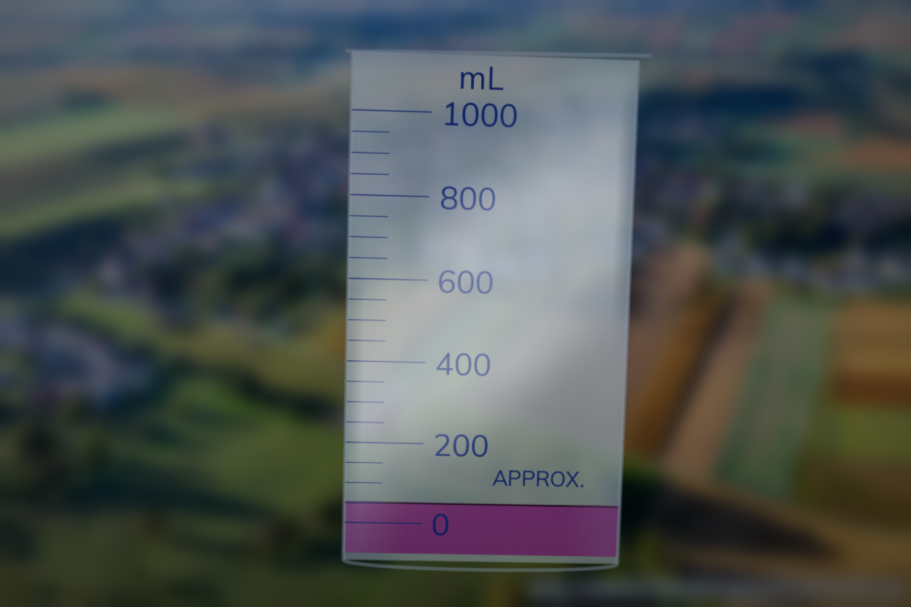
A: 50 mL
